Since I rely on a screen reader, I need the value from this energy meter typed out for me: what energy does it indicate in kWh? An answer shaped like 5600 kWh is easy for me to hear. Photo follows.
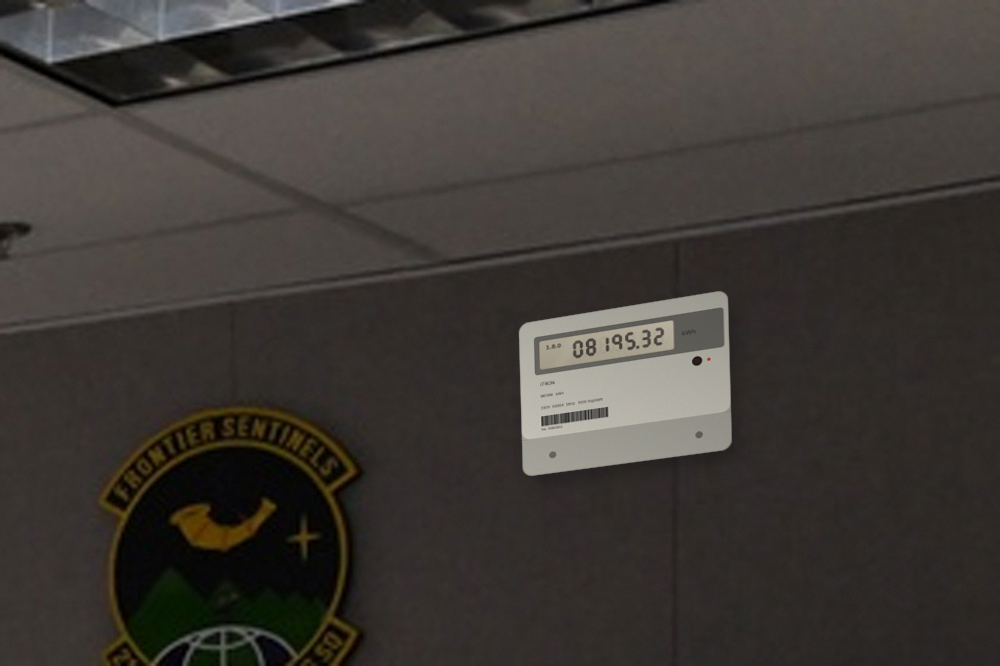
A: 8195.32 kWh
